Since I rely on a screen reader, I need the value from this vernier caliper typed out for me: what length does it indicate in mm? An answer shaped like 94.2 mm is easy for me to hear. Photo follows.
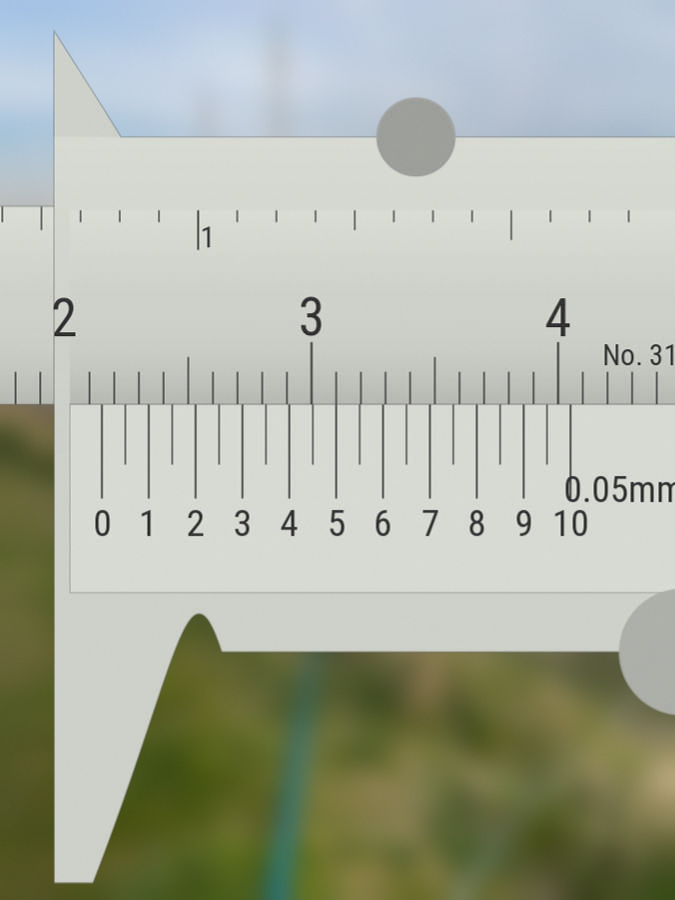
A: 21.50 mm
